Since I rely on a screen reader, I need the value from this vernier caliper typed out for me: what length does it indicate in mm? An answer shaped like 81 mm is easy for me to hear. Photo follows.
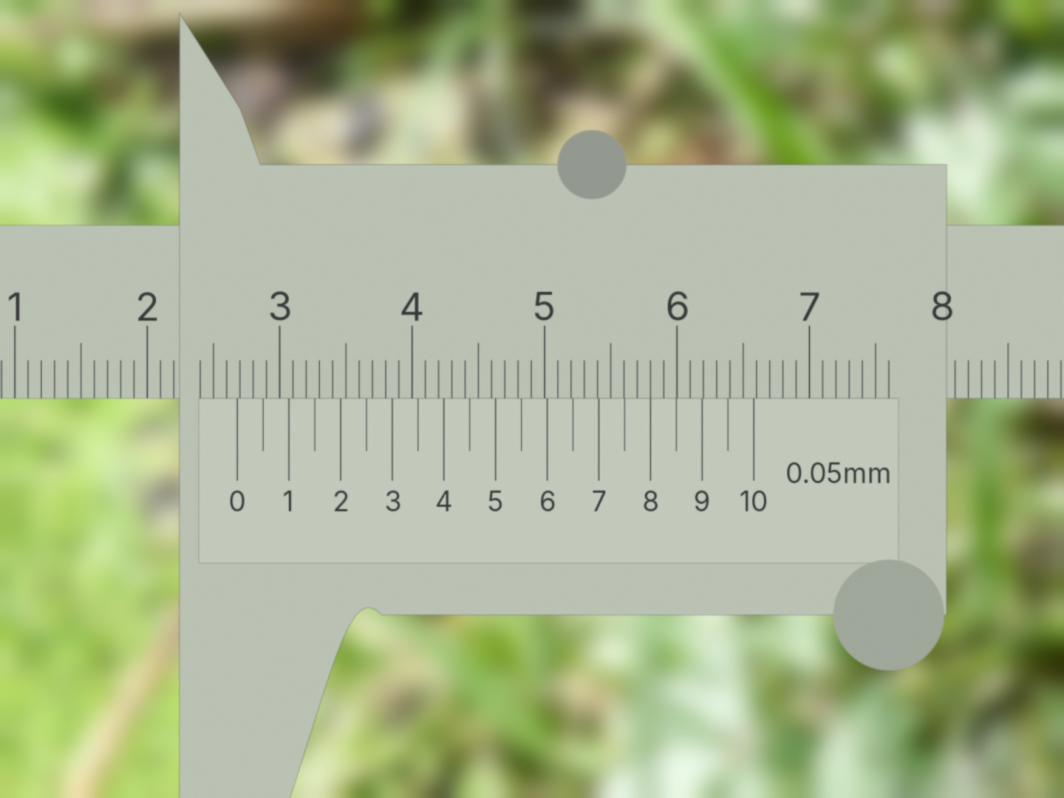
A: 26.8 mm
